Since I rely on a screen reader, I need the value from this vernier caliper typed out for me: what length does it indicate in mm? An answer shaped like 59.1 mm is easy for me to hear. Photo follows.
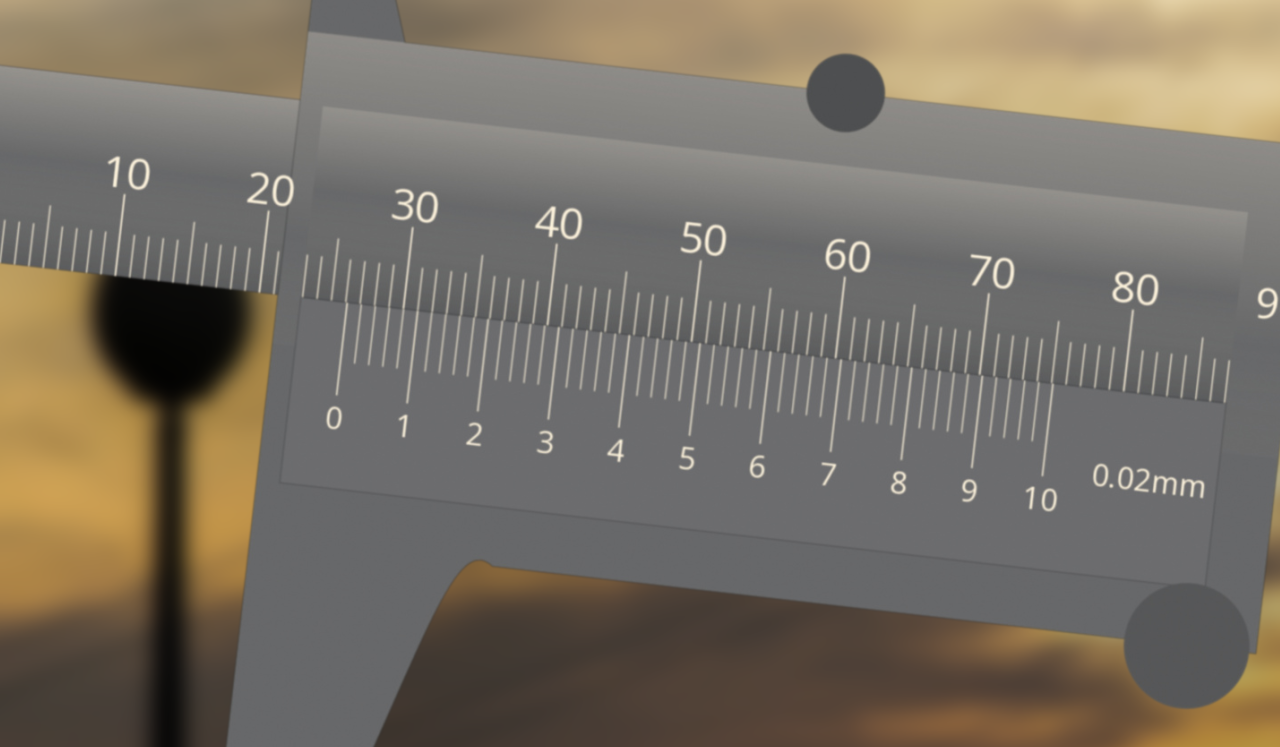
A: 26.1 mm
